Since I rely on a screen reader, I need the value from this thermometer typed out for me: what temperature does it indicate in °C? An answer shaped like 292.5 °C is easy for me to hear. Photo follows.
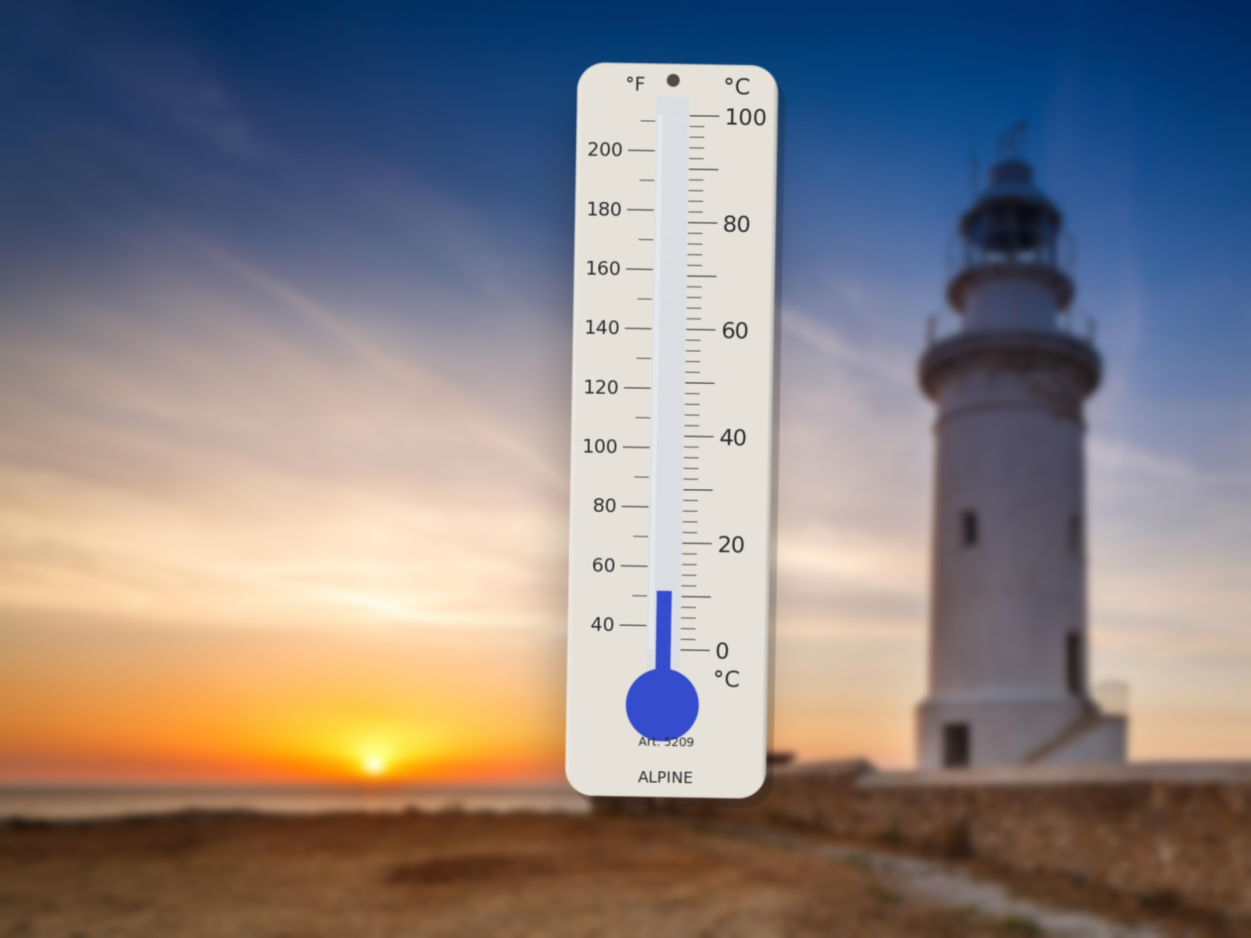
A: 11 °C
